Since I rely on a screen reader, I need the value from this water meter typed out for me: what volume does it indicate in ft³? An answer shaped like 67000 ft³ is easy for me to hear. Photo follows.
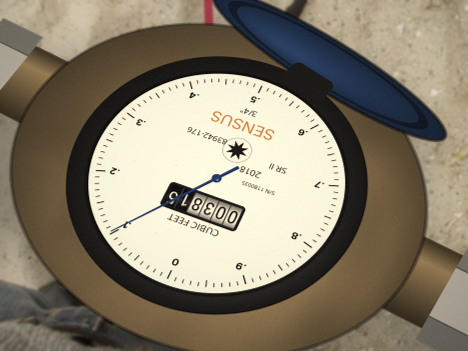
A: 3815.10 ft³
